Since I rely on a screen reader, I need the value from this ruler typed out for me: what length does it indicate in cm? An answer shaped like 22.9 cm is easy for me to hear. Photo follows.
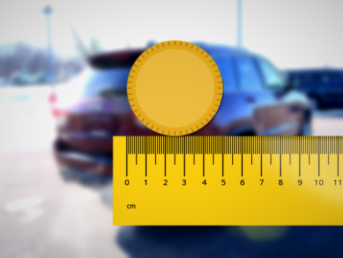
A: 5 cm
